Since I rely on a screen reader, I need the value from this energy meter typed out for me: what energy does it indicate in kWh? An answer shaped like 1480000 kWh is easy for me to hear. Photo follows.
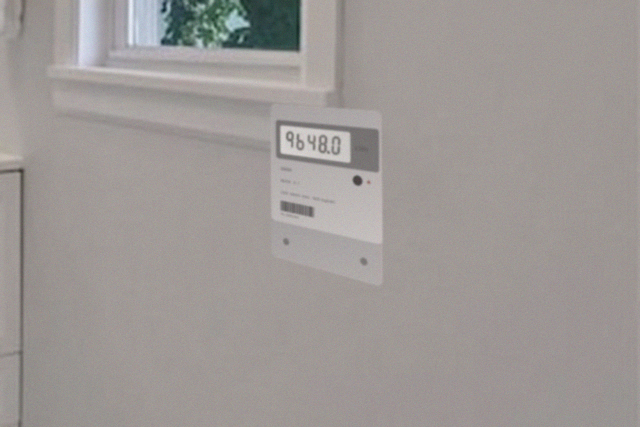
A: 9648.0 kWh
